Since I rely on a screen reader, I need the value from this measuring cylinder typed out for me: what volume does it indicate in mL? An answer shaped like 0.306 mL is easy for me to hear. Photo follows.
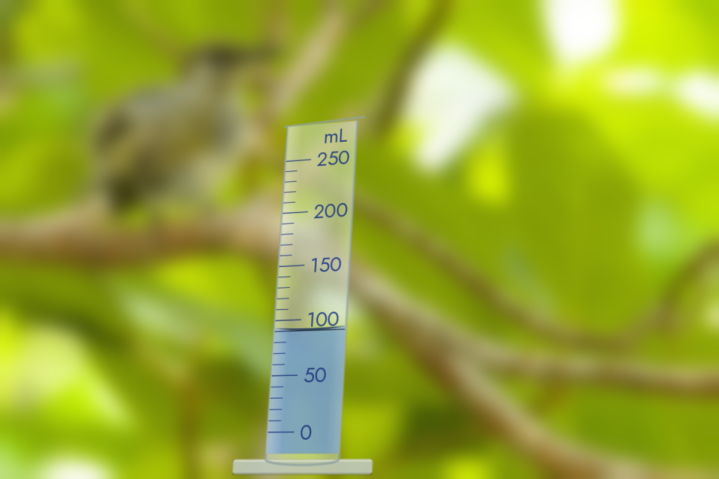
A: 90 mL
